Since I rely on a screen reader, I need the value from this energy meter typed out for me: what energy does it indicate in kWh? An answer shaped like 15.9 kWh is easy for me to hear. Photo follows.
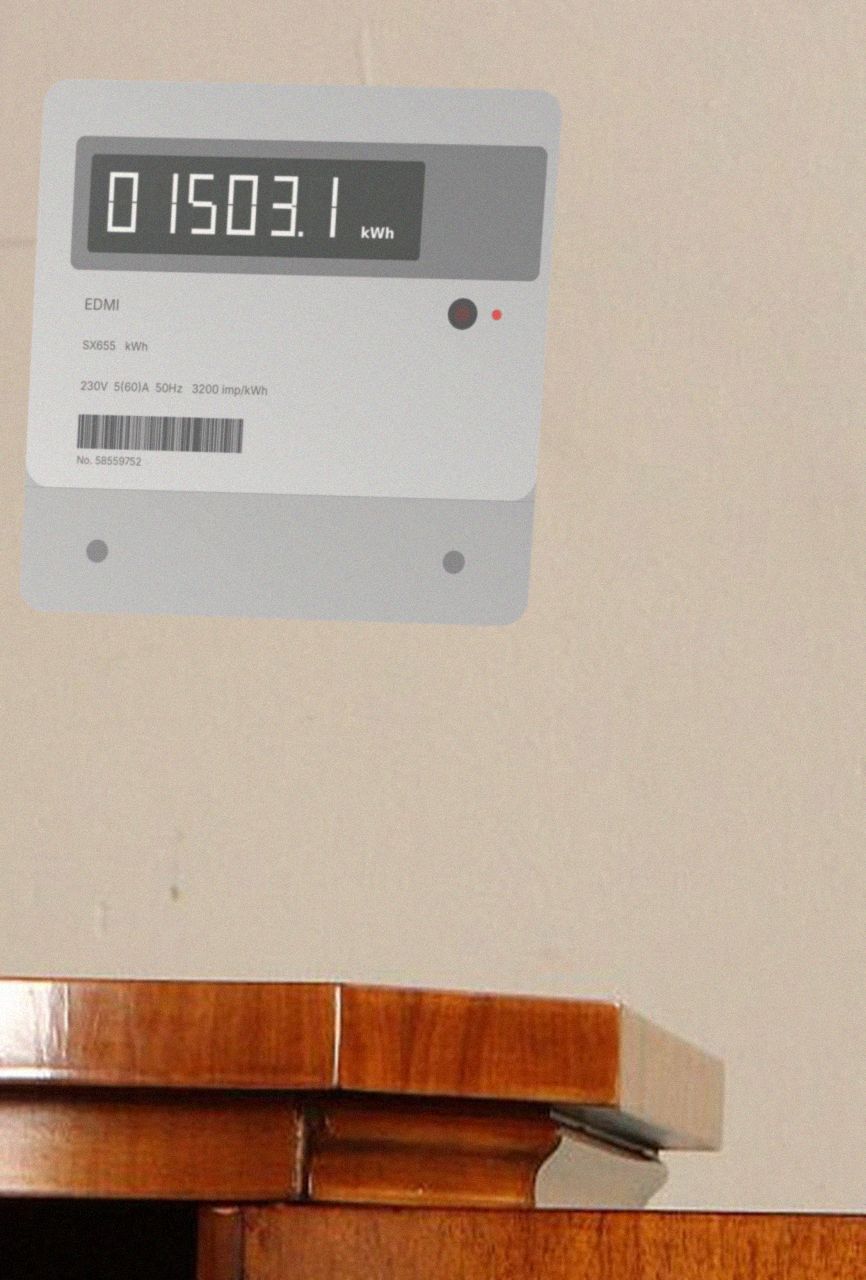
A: 1503.1 kWh
